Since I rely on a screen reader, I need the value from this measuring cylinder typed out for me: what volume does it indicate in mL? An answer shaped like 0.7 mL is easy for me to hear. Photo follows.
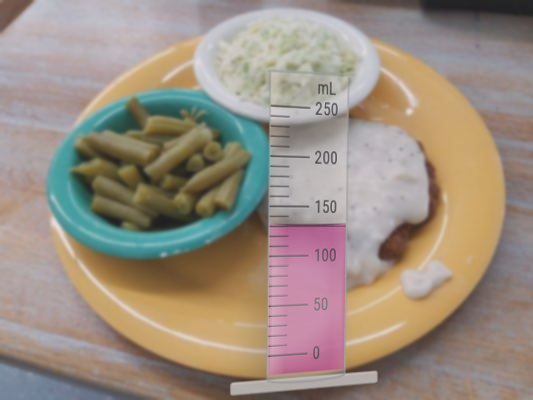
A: 130 mL
